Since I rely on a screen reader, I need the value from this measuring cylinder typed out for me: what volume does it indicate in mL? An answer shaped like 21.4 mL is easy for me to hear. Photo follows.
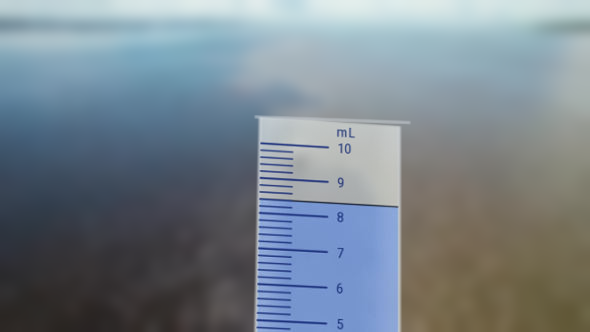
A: 8.4 mL
